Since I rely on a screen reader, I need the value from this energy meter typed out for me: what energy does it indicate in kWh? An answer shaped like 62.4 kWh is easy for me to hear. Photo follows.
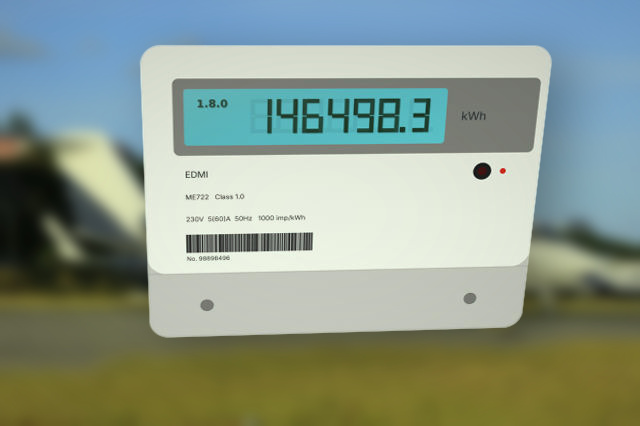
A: 146498.3 kWh
